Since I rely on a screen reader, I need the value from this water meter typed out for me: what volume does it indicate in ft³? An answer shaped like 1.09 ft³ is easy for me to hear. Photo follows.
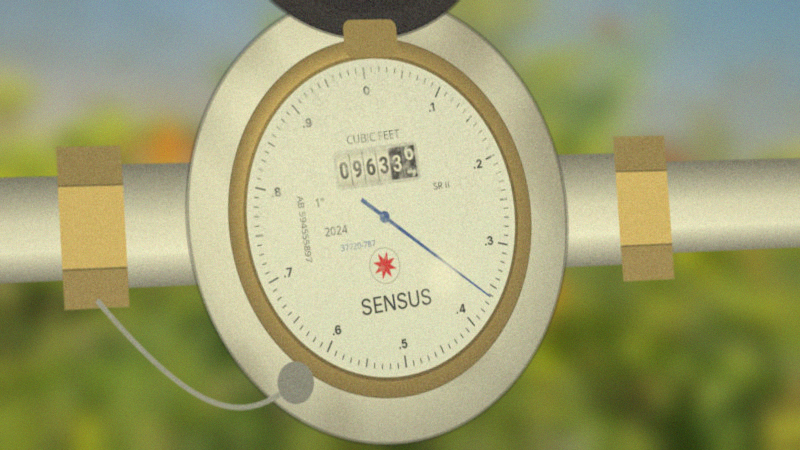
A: 96336.36 ft³
